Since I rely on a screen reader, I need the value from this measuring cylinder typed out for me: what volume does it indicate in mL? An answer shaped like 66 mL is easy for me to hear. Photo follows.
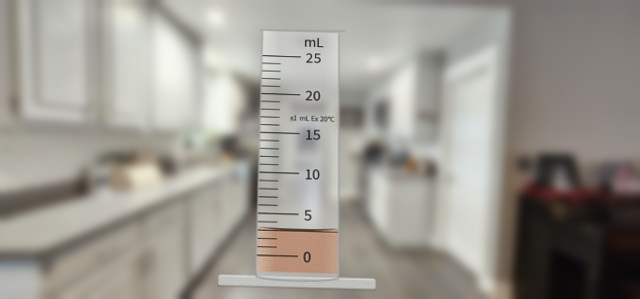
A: 3 mL
